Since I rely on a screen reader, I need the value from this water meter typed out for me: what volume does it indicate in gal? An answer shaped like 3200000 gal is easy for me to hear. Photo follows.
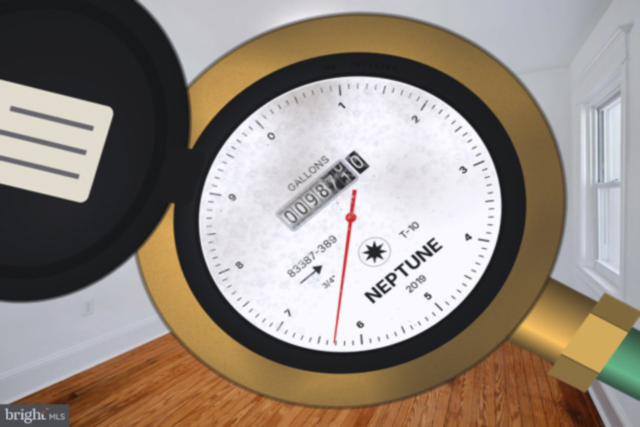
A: 98706.3 gal
